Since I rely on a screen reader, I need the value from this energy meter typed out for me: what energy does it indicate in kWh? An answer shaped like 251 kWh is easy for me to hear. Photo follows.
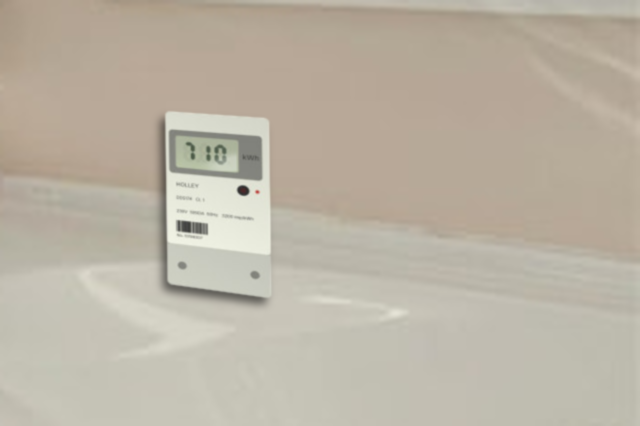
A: 710 kWh
